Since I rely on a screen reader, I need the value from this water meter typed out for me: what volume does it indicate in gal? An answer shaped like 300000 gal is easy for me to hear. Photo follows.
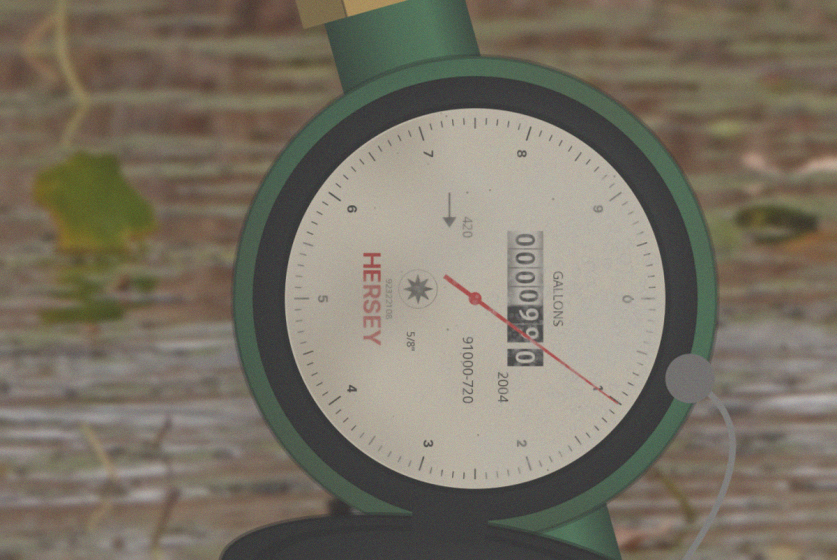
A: 991.0 gal
